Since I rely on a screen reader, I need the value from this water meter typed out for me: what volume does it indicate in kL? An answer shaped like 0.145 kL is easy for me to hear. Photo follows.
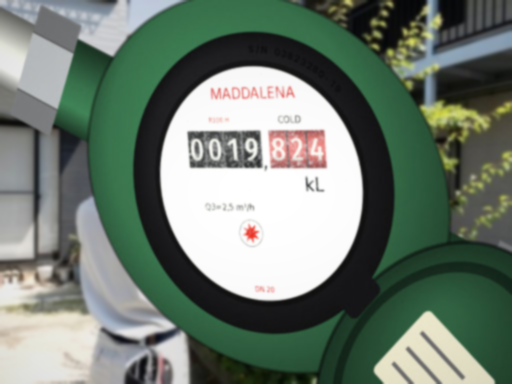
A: 19.824 kL
